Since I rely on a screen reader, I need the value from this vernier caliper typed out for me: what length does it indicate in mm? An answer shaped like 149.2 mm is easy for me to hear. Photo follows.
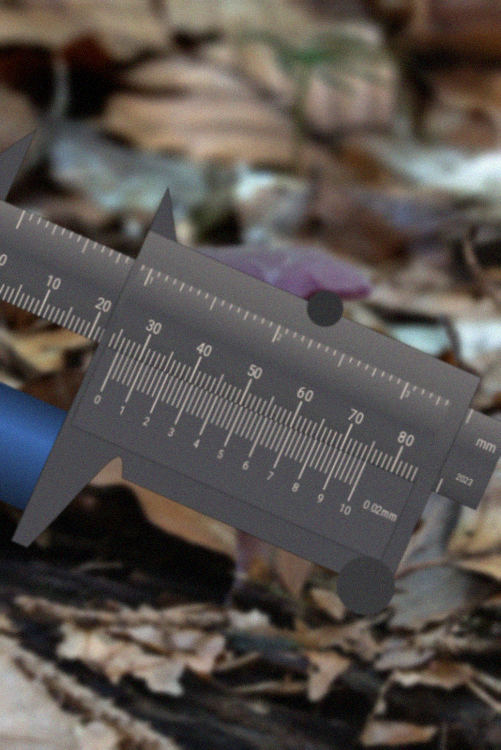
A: 26.0 mm
